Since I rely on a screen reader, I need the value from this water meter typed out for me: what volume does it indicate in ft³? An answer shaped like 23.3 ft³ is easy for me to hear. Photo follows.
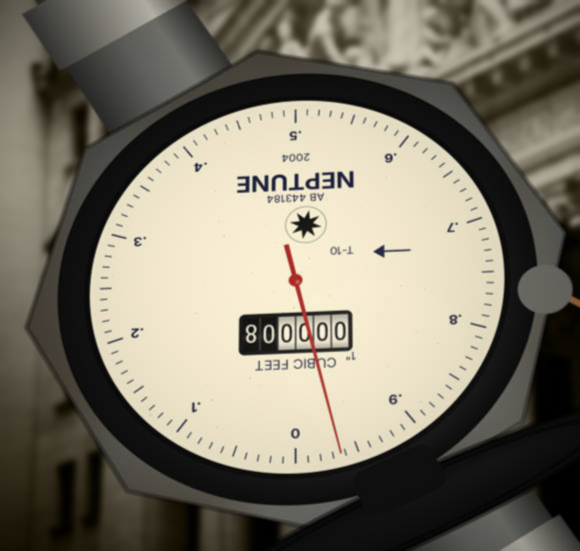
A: 7.96 ft³
